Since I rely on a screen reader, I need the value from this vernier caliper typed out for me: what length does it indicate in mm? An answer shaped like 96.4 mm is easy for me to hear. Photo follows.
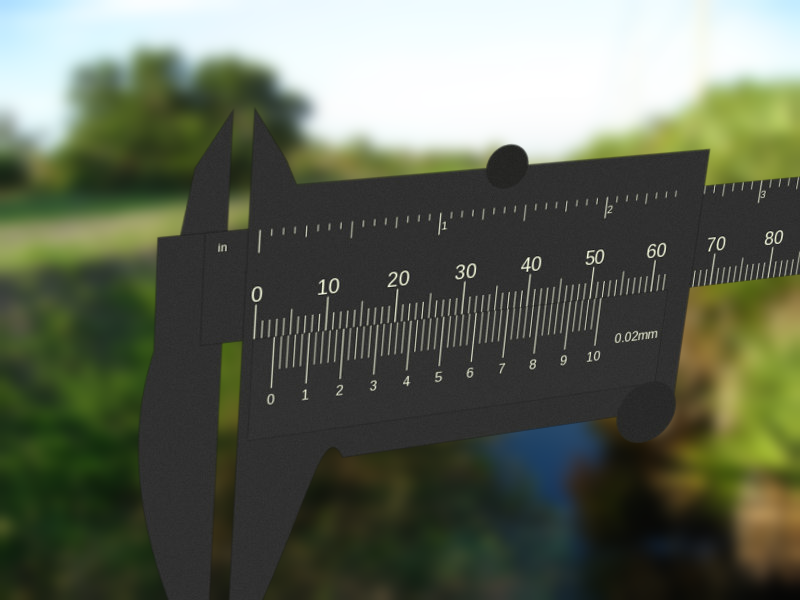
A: 2.8 mm
